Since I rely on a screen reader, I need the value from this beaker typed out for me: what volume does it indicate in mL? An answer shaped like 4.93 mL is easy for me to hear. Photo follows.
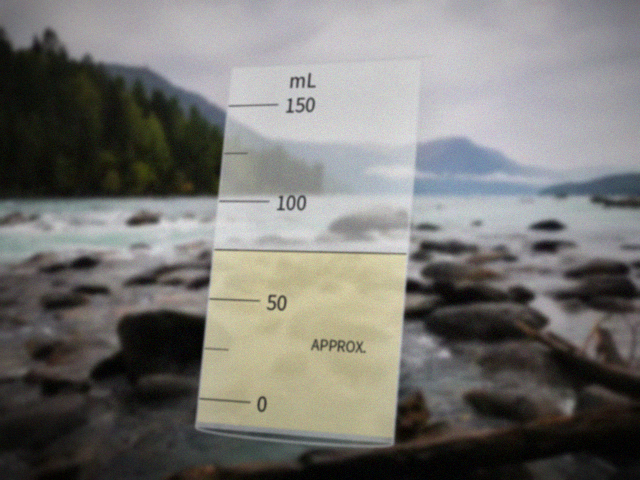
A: 75 mL
